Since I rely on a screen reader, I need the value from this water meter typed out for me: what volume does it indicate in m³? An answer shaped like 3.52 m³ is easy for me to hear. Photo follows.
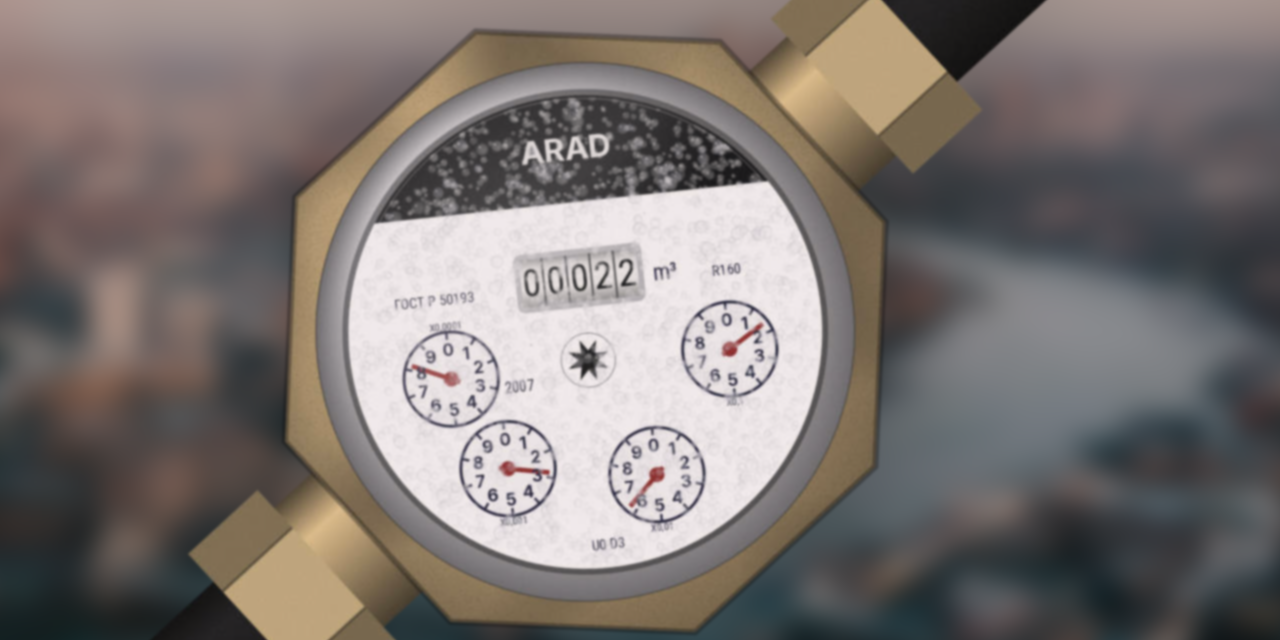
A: 22.1628 m³
